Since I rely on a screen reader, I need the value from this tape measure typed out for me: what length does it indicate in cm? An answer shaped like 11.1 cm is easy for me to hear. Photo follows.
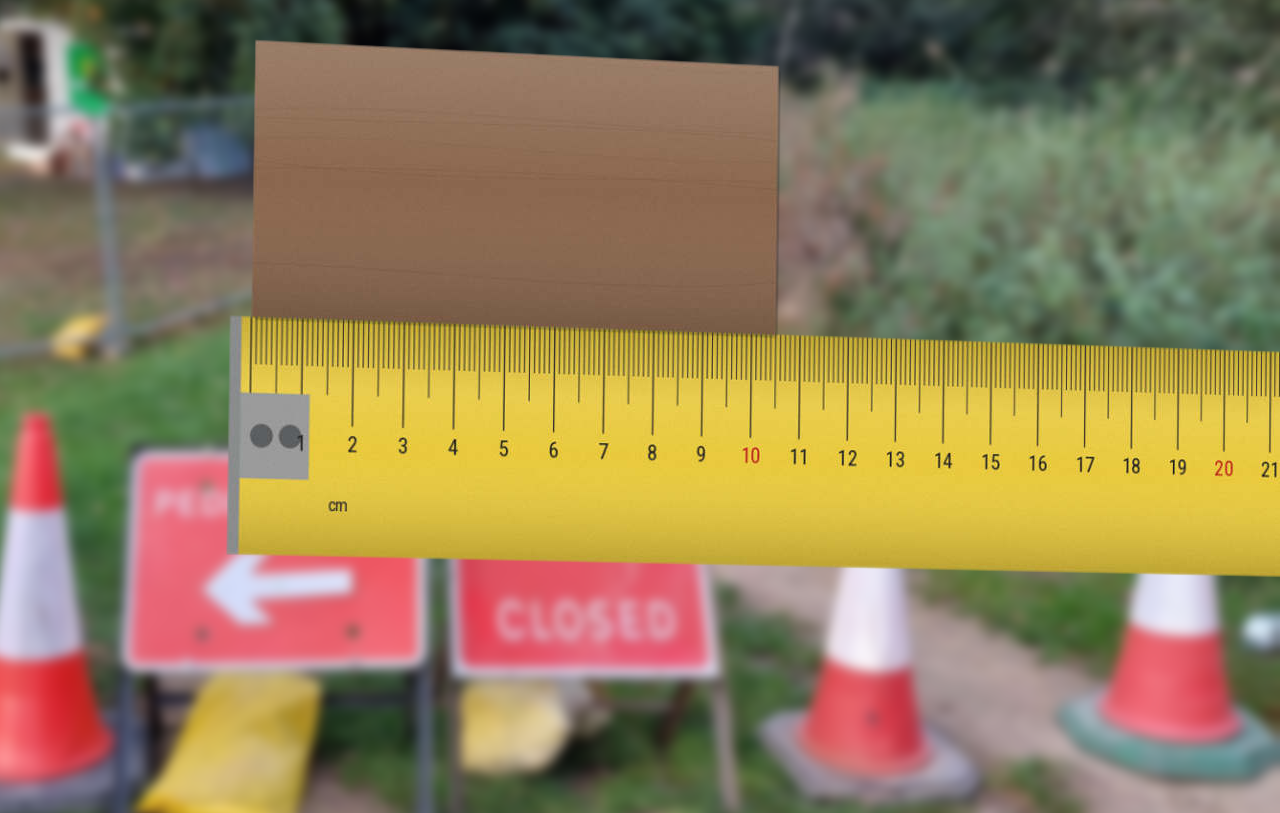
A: 10.5 cm
